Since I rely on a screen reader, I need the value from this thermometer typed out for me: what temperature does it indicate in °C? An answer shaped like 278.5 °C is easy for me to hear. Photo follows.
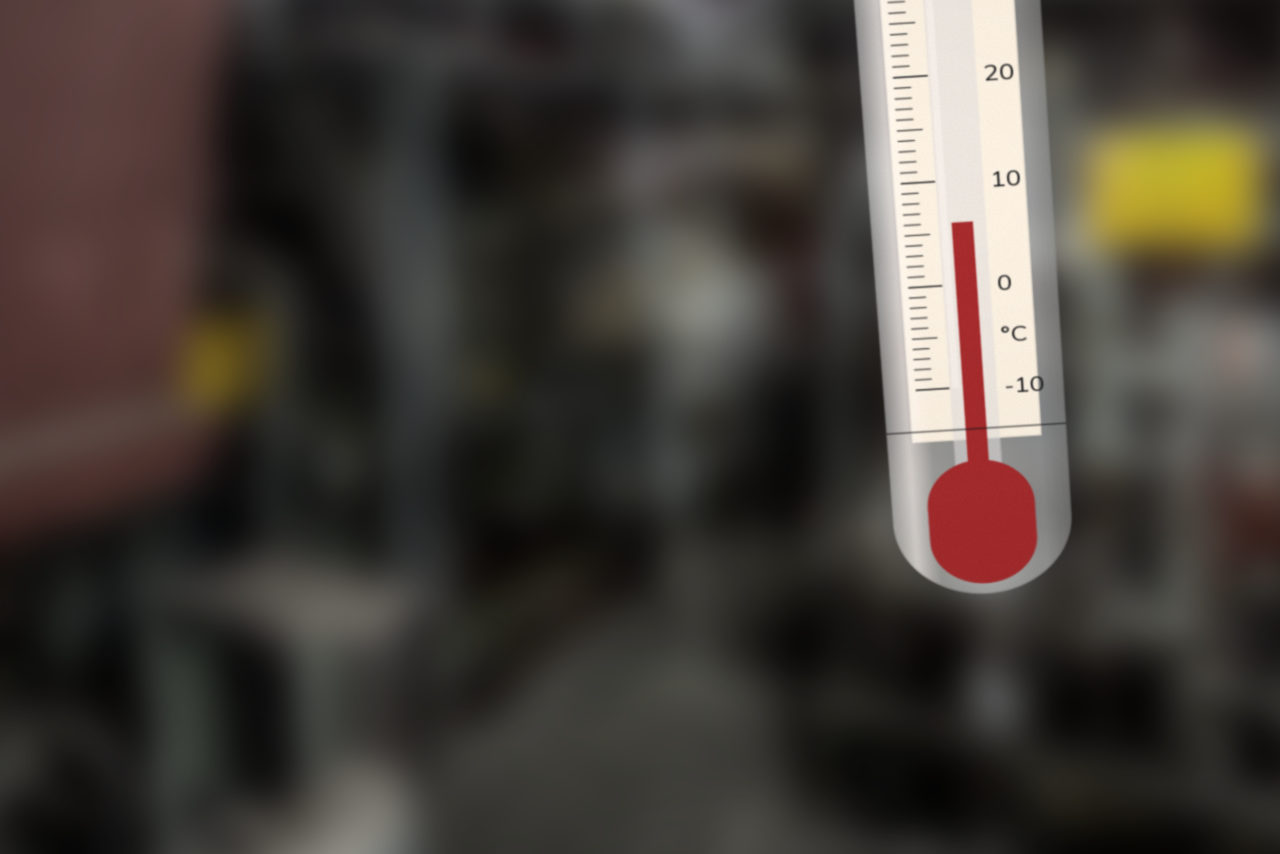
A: 6 °C
